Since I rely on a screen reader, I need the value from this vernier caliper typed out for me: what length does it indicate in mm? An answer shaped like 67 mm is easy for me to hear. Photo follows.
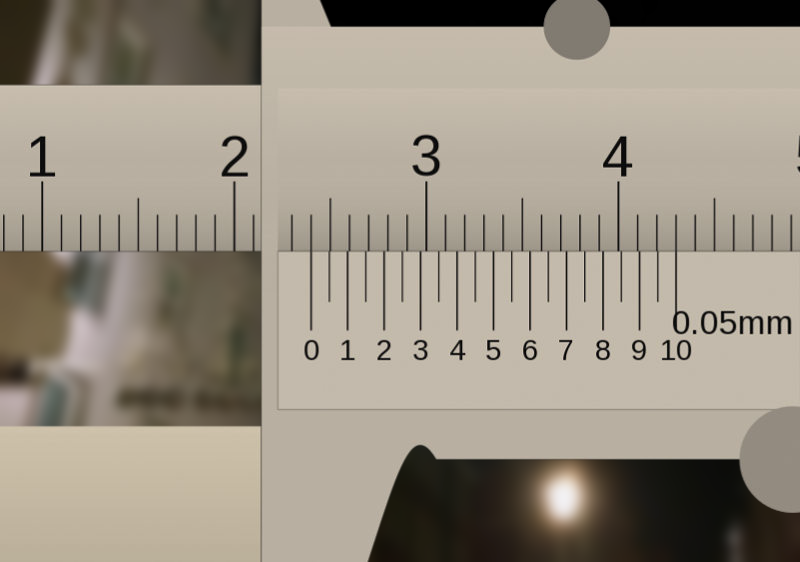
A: 24.0 mm
